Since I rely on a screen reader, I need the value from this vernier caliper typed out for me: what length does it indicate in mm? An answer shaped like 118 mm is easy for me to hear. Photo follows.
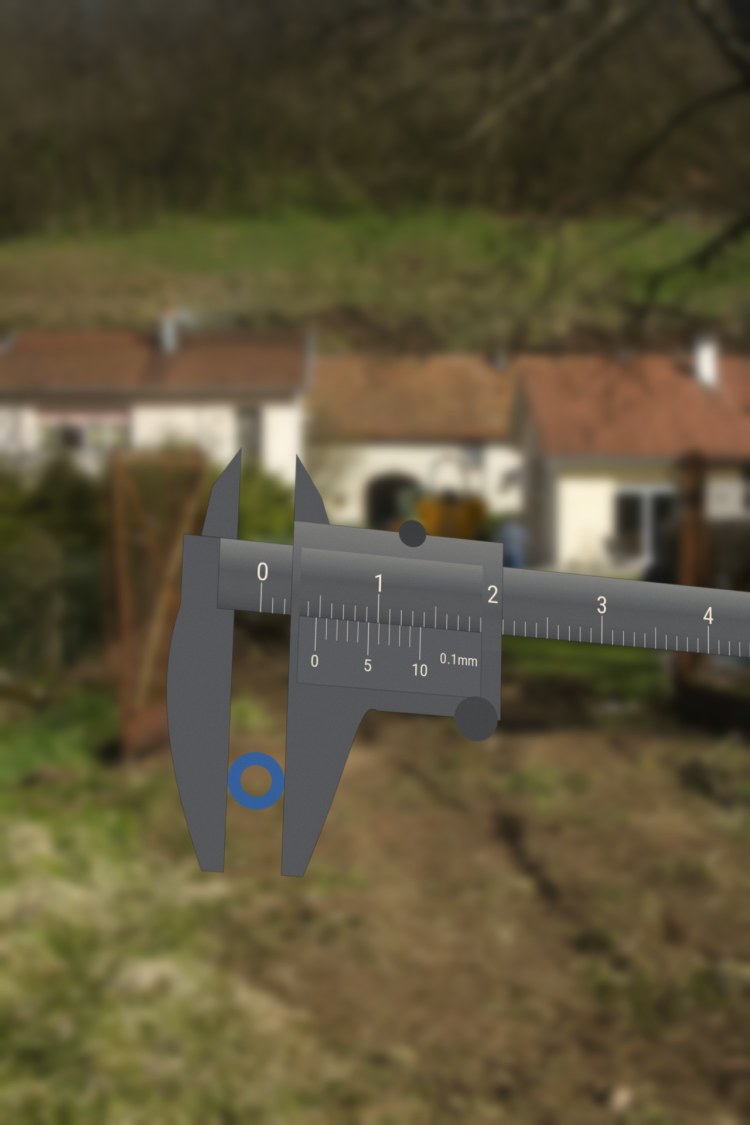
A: 4.7 mm
